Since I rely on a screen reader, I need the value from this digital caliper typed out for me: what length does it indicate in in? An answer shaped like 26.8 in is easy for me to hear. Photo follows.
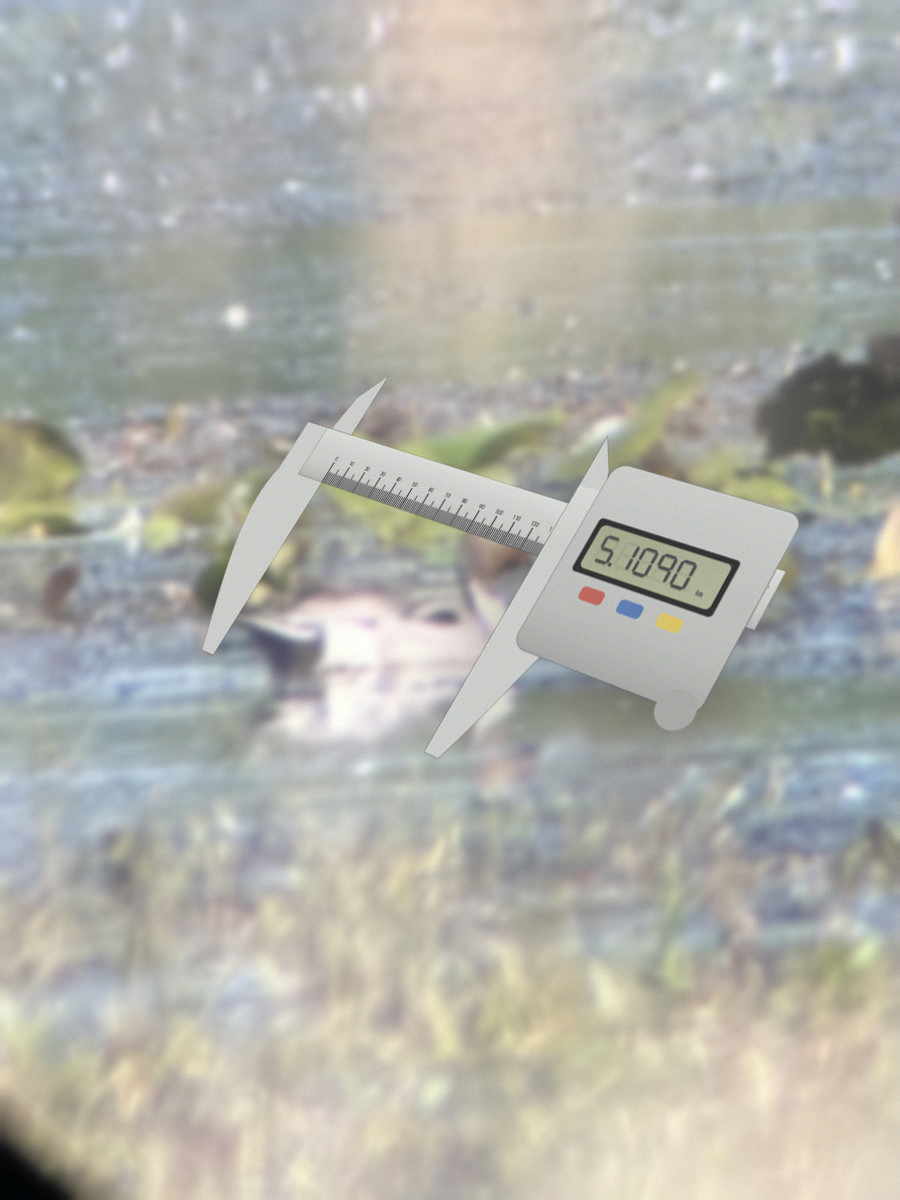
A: 5.1090 in
